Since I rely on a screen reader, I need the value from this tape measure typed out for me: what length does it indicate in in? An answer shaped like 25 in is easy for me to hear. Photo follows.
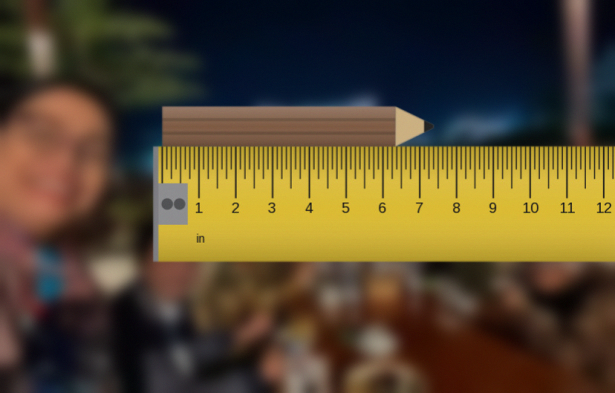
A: 7.375 in
